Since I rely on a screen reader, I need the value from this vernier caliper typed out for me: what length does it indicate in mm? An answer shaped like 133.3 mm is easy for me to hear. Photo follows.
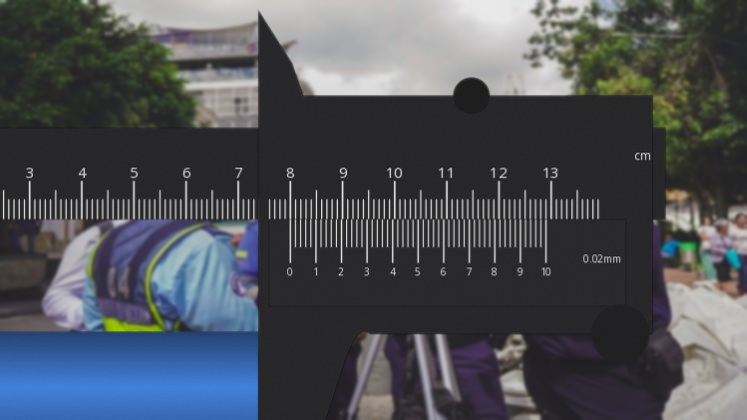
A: 80.0 mm
